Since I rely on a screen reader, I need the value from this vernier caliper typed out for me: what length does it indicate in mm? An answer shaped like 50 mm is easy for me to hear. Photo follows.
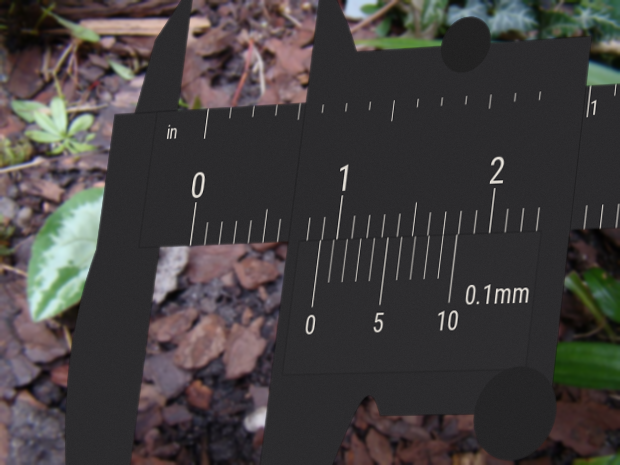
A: 8.9 mm
